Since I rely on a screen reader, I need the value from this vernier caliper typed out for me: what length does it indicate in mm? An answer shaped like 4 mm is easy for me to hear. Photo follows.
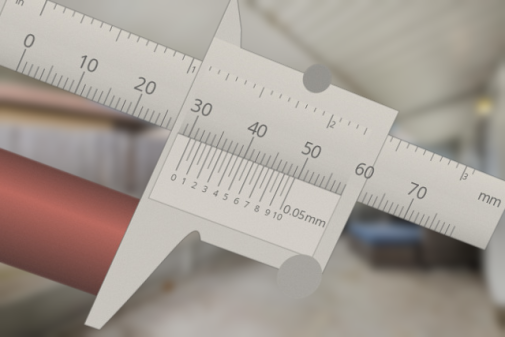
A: 30.4 mm
